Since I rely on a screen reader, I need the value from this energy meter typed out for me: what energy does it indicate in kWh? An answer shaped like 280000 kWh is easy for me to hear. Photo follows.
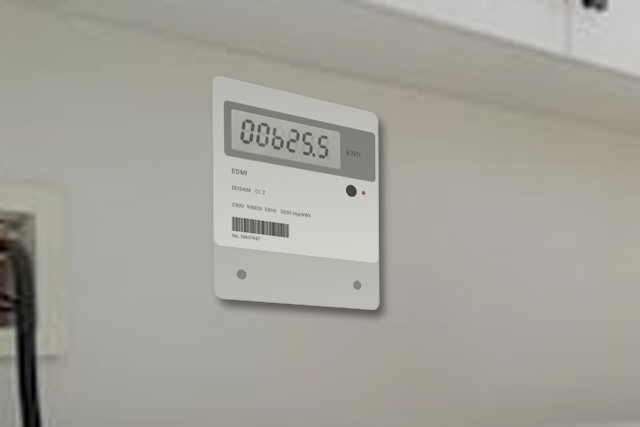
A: 625.5 kWh
